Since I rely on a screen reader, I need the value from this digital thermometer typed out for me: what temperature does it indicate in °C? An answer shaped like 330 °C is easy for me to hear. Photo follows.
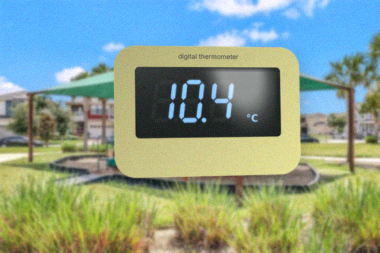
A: 10.4 °C
